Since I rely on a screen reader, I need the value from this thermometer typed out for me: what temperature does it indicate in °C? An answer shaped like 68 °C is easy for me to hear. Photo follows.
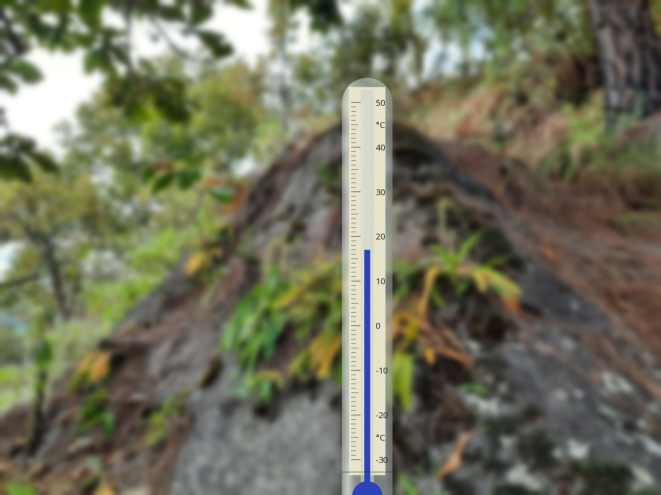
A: 17 °C
